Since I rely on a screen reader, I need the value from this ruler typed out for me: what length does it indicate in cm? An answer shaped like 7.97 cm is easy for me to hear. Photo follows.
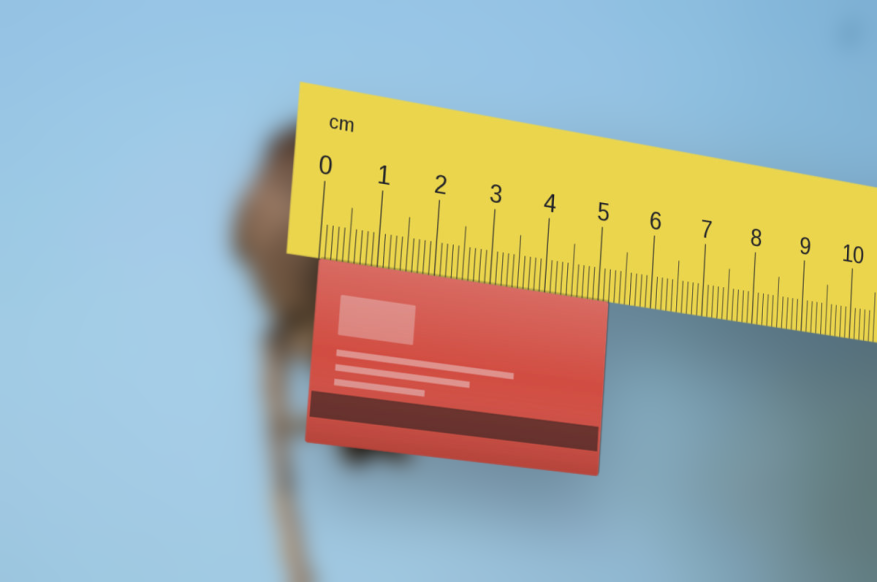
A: 5.2 cm
